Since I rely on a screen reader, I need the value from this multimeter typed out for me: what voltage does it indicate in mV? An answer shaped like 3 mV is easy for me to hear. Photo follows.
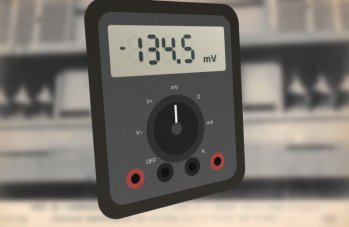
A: -134.5 mV
